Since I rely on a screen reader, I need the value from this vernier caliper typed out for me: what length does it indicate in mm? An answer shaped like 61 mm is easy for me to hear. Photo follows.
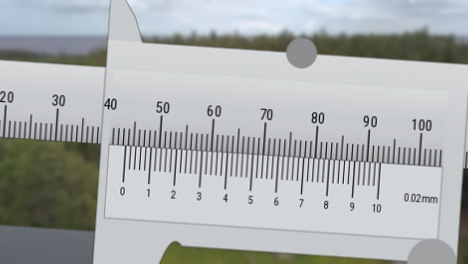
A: 43.5 mm
